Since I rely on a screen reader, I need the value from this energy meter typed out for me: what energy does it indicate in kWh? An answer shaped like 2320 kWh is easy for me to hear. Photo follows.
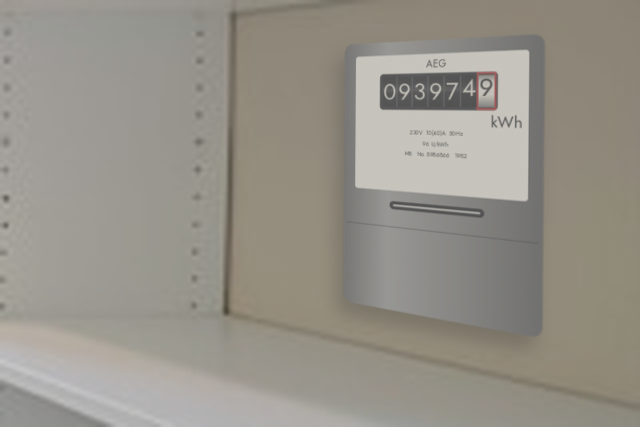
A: 93974.9 kWh
